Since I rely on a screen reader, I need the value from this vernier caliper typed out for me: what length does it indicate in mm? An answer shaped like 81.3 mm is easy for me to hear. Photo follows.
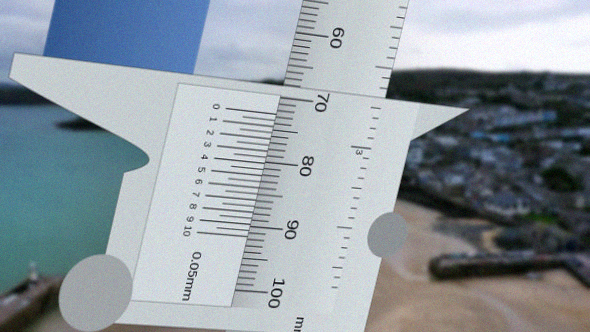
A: 72.6 mm
